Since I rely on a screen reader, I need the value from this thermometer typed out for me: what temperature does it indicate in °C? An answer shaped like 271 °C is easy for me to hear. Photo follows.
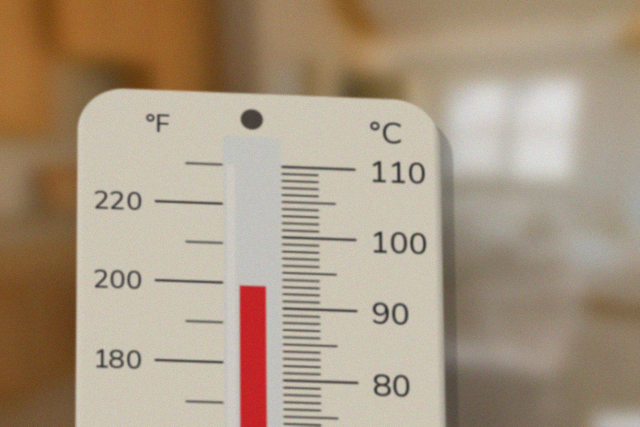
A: 93 °C
